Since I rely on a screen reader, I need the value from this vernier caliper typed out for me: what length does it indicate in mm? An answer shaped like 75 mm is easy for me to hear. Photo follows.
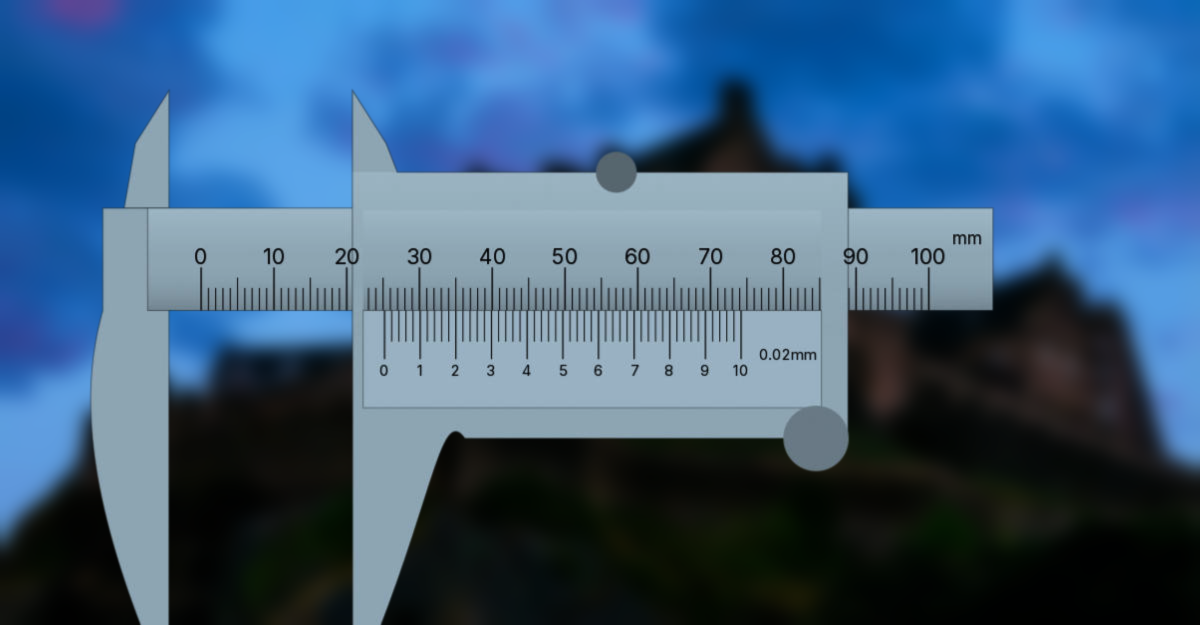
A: 25.2 mm
